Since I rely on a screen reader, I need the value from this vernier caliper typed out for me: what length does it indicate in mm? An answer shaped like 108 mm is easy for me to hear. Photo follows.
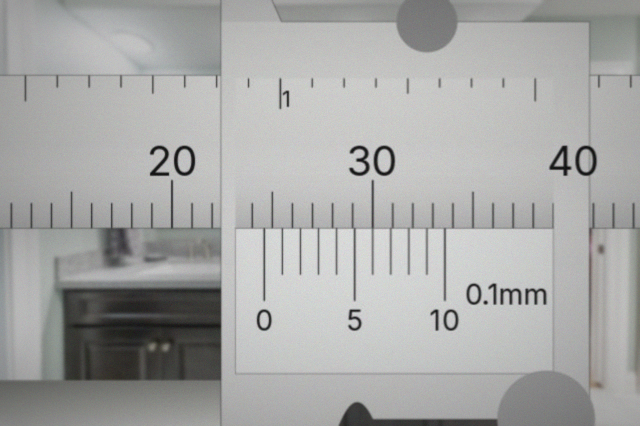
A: 24.6 mm
